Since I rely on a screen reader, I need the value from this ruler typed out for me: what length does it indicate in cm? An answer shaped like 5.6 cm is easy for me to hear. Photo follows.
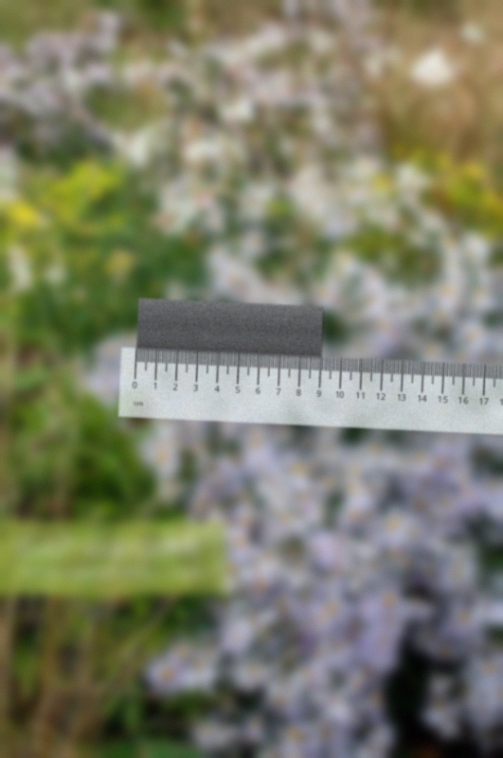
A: 9 cm
